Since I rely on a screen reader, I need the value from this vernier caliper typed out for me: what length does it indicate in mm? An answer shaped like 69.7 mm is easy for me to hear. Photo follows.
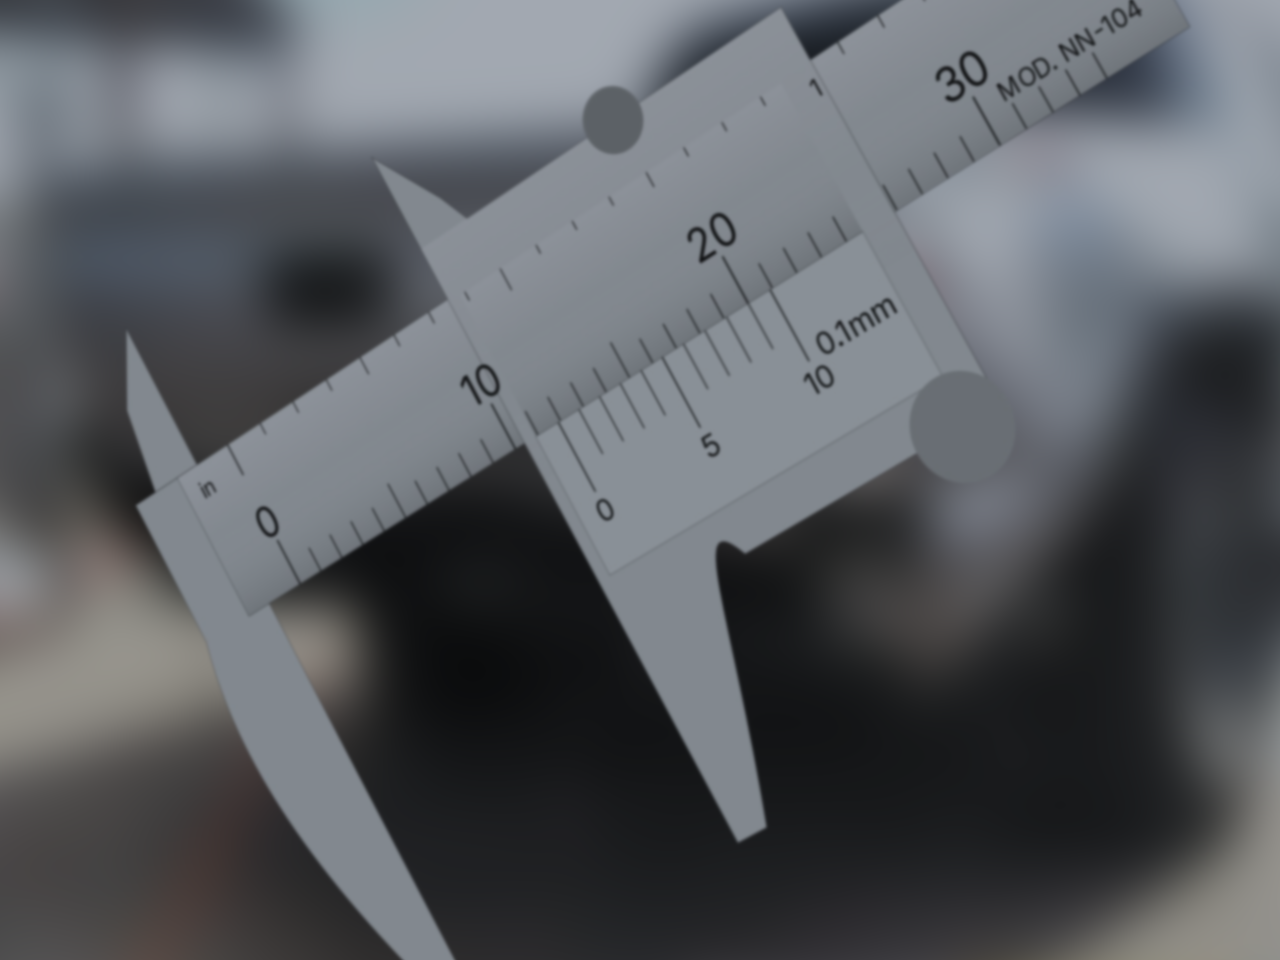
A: 11.9 mm
